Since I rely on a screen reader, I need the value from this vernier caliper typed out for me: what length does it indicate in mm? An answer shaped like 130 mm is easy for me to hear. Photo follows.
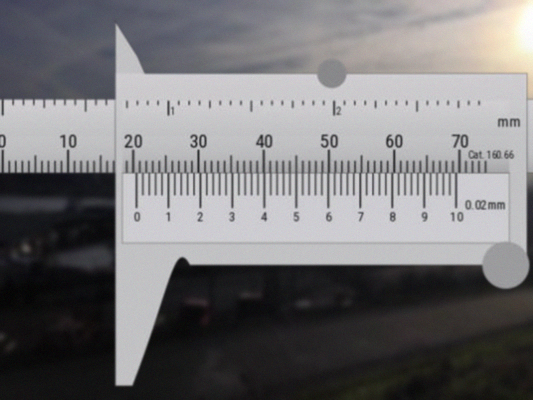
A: 20.5 mm
